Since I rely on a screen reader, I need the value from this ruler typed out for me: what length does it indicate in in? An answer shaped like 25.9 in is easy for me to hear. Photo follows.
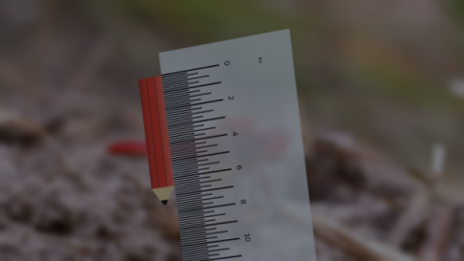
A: 7.5 in
